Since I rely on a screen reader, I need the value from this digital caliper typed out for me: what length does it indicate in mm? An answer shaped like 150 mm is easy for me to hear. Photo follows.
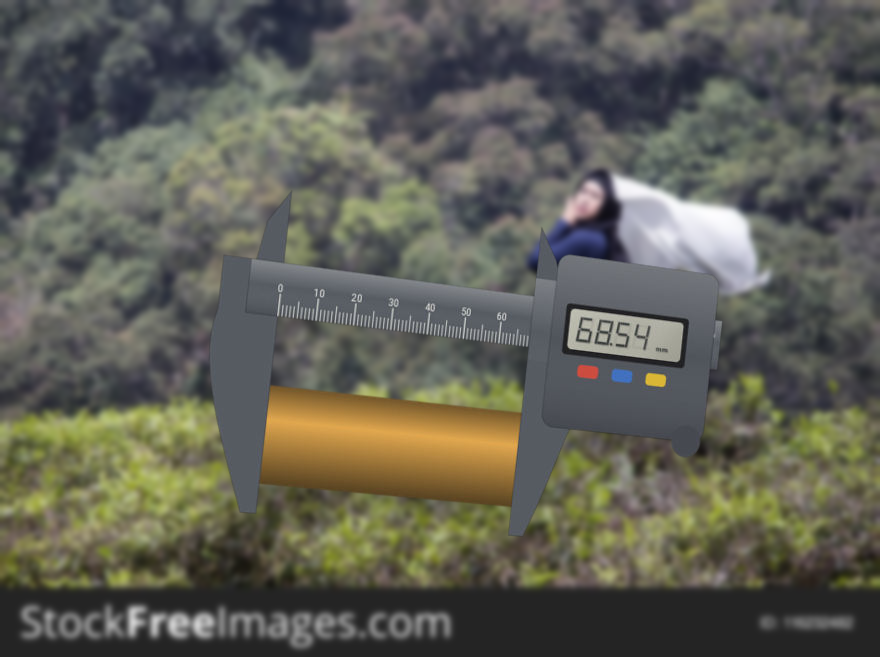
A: 68.54 mm
